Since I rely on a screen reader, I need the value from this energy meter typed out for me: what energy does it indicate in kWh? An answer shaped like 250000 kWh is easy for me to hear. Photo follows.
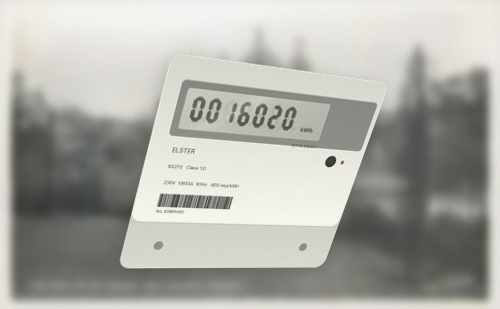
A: 16020 kWh
